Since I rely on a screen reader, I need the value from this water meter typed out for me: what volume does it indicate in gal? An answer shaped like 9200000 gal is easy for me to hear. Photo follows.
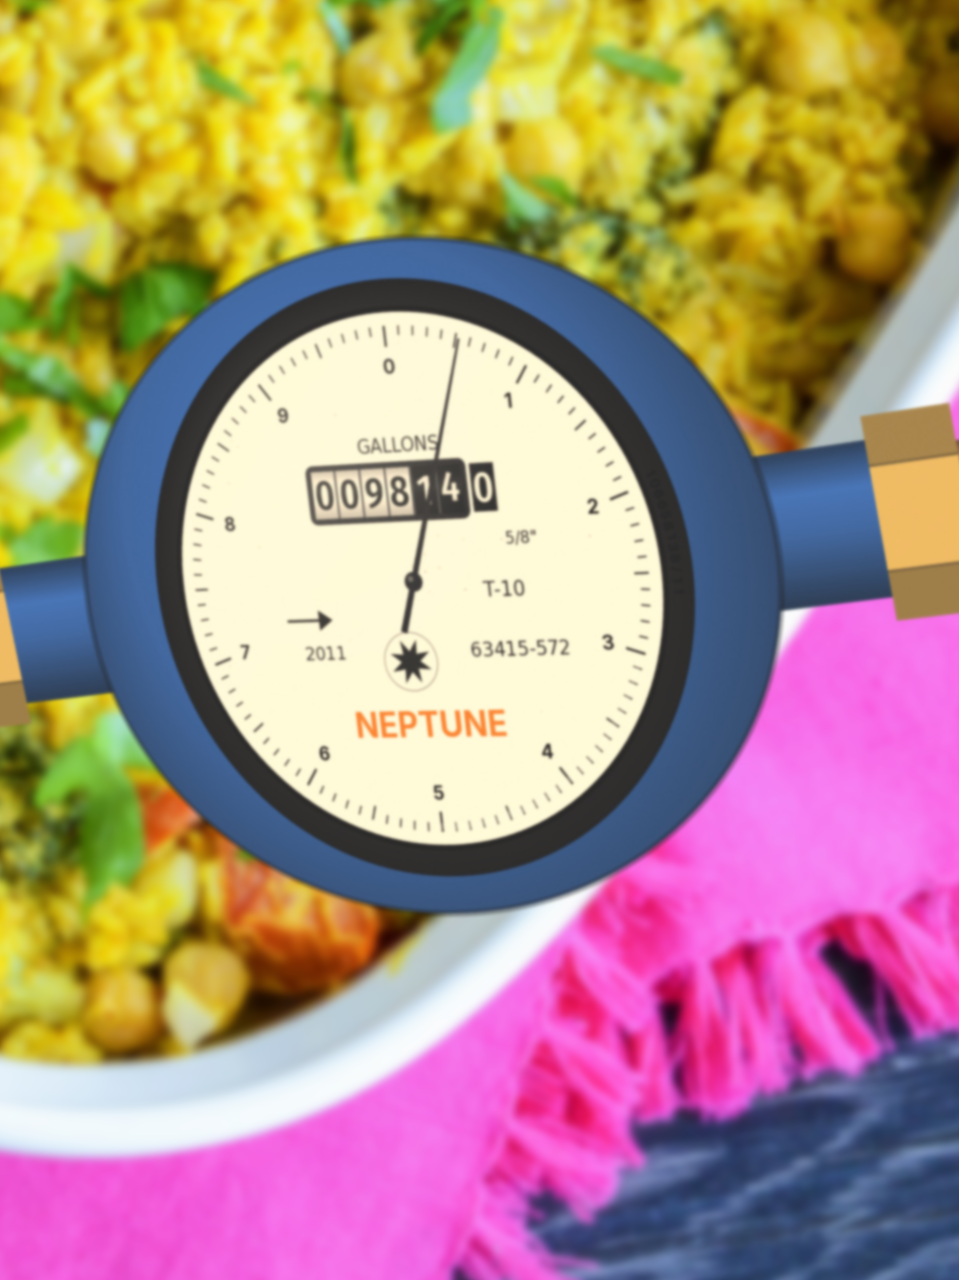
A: 98140.5 gal
